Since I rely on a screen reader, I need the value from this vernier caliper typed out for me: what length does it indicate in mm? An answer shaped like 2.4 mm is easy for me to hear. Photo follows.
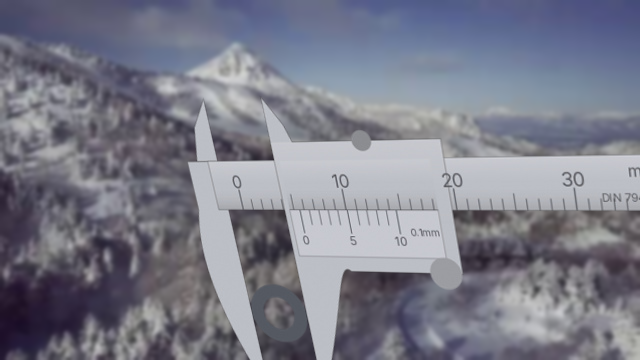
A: 5.6 mm
